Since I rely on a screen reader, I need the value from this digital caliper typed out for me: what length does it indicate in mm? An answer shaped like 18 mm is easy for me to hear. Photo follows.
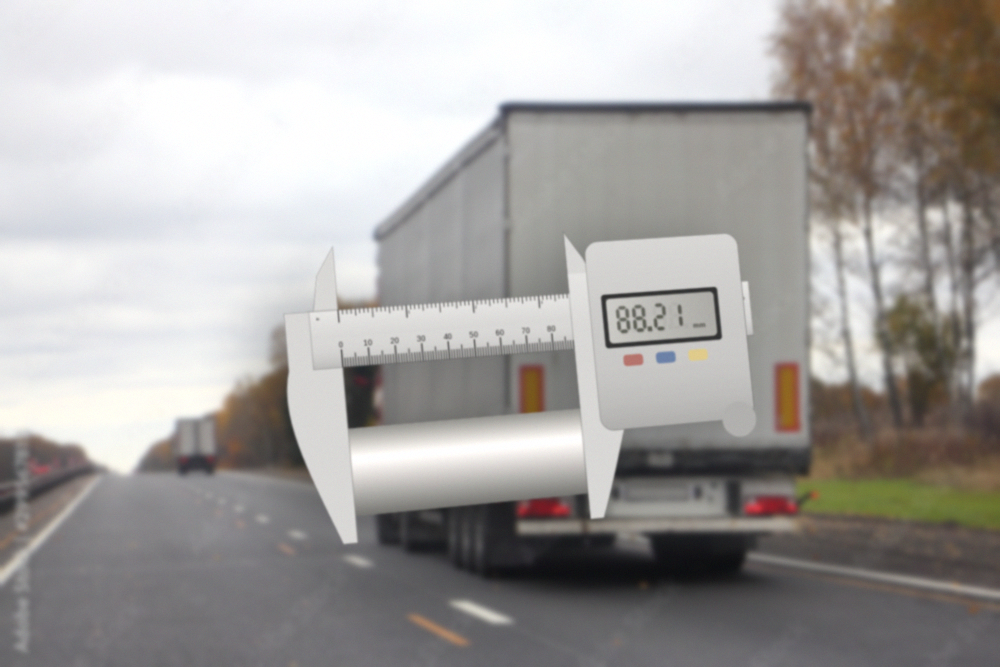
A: 88.21 mm
